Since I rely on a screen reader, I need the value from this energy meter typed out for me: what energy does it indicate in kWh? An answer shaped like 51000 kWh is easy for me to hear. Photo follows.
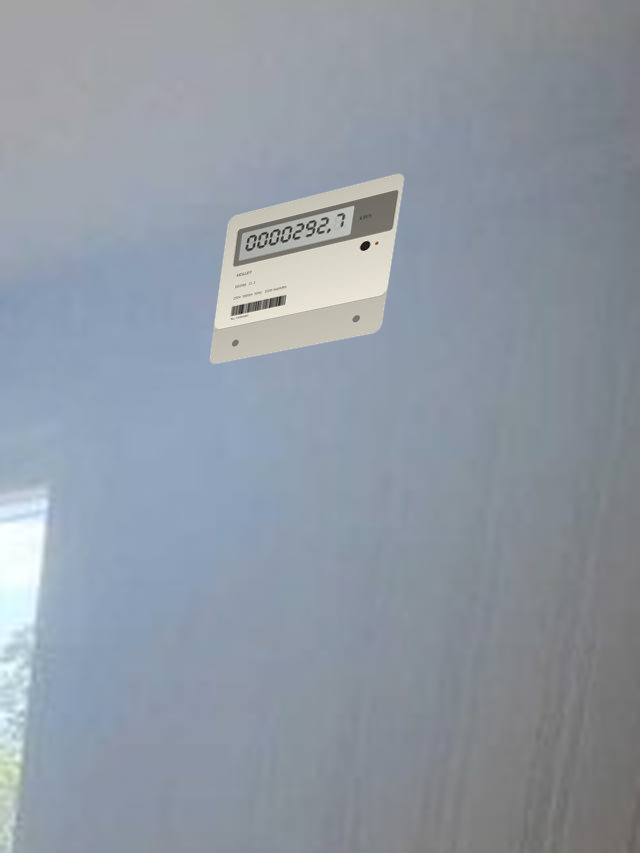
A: 292.7 kWh
